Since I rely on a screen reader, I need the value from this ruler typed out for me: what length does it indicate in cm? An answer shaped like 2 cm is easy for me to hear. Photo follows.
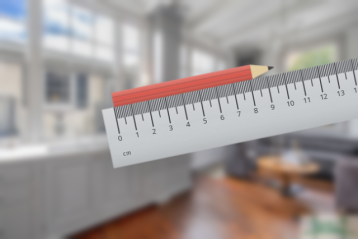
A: 9.5 cm
